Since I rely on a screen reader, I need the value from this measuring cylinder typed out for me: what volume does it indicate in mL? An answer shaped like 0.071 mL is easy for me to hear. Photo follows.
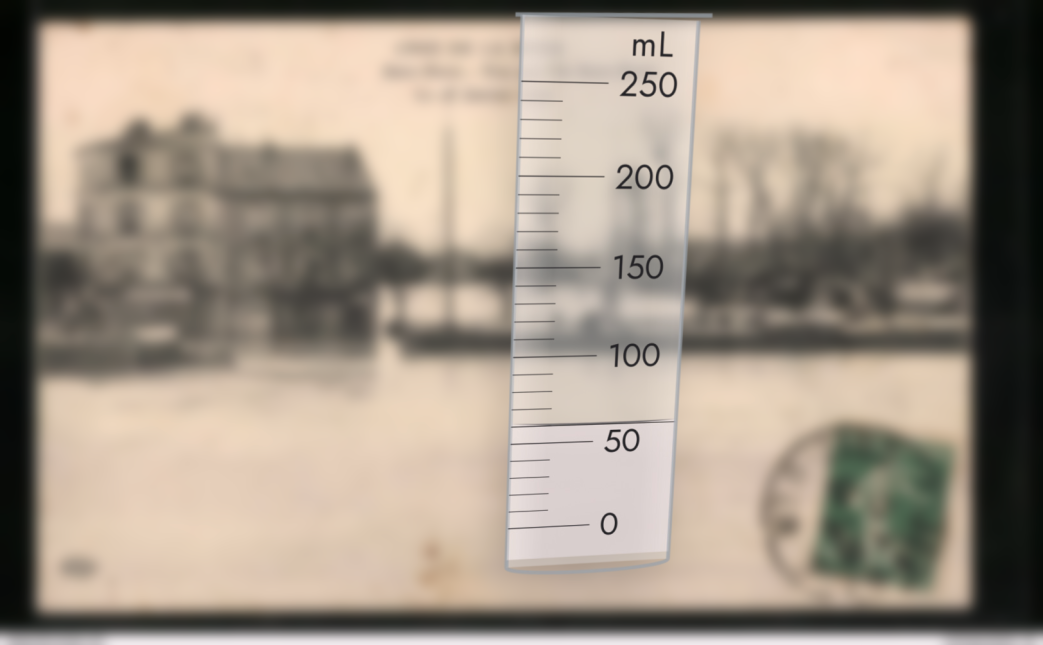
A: 60 mL
